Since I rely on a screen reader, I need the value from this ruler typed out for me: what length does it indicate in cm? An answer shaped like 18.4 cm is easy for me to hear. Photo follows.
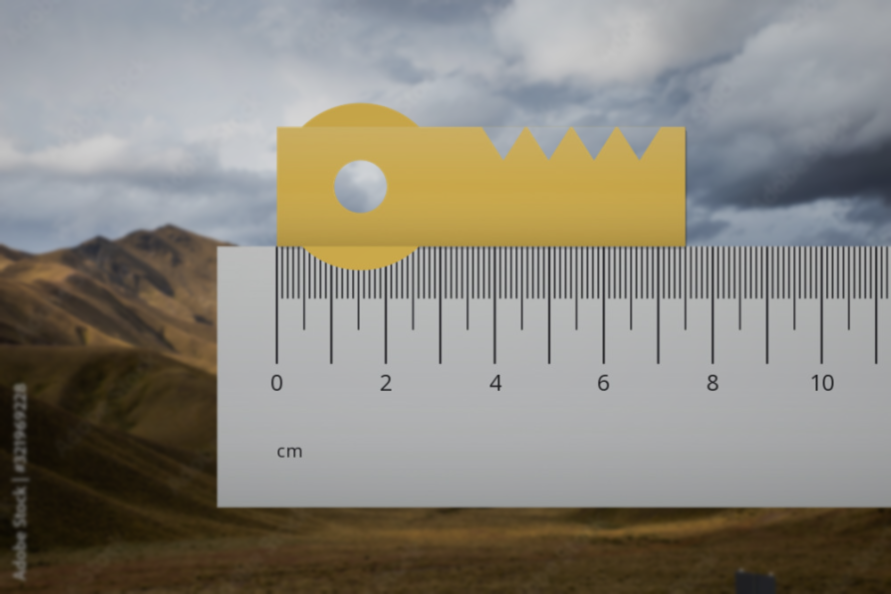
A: 7.5 cm
